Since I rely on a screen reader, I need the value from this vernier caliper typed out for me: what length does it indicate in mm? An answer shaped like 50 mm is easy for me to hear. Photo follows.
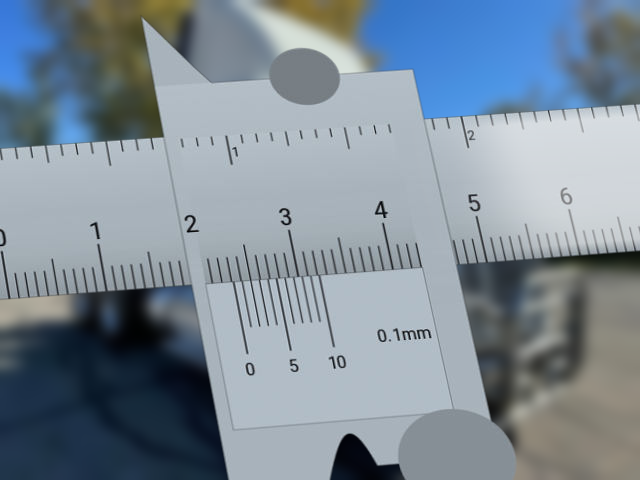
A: 23.2 mm
